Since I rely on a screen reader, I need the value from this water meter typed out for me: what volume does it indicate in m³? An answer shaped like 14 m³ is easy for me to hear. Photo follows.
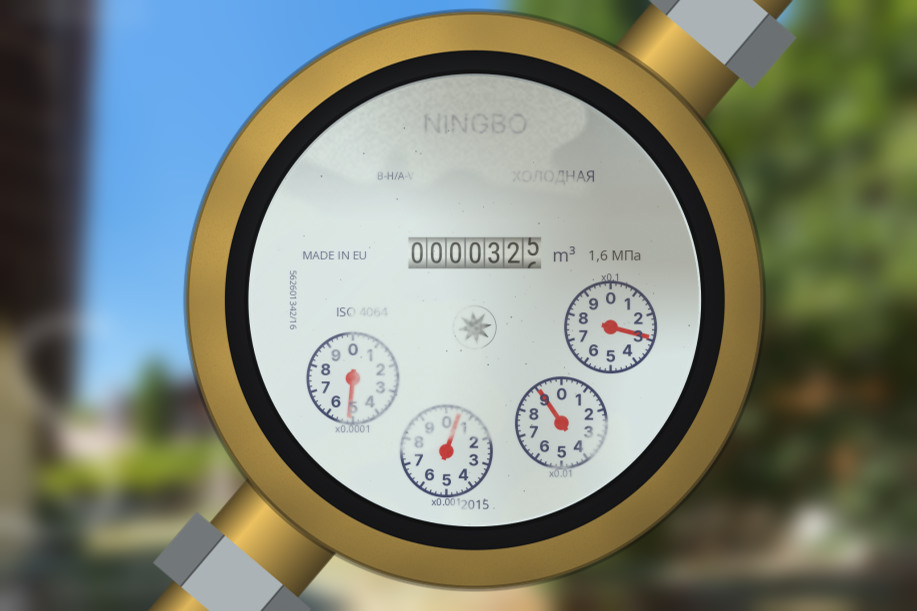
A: 325.2905 m³
